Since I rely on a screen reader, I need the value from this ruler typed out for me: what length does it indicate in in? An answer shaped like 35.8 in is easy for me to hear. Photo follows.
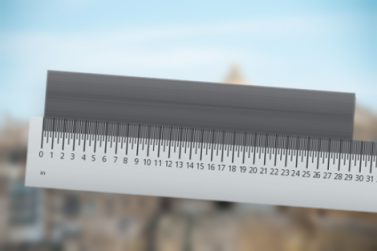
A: 29 in
